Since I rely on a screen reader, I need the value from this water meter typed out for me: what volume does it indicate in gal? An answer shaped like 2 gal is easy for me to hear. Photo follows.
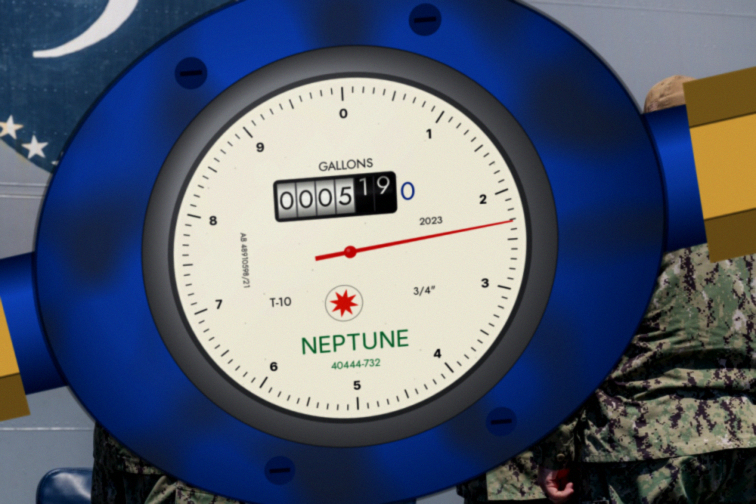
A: 5192.3 gal
